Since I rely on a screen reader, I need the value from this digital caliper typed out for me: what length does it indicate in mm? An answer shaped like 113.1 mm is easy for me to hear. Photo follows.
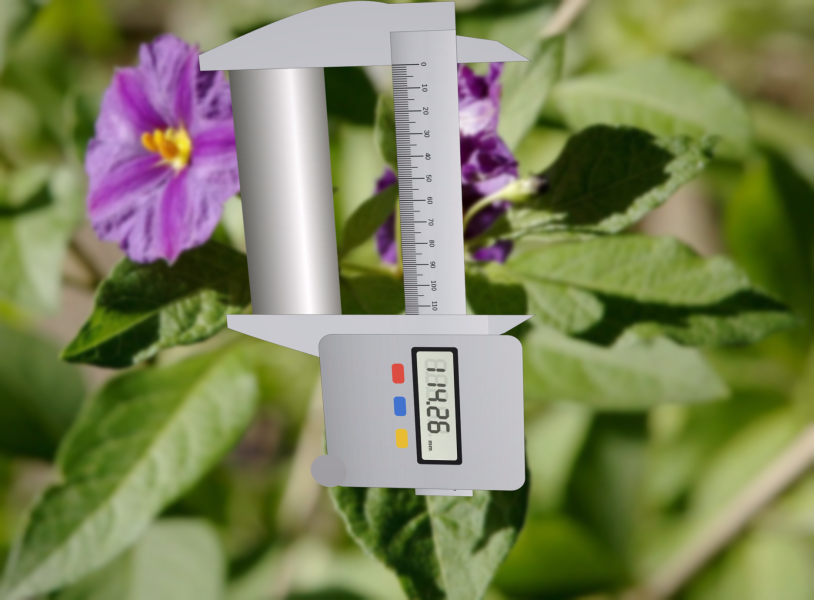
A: 114.26 mm
